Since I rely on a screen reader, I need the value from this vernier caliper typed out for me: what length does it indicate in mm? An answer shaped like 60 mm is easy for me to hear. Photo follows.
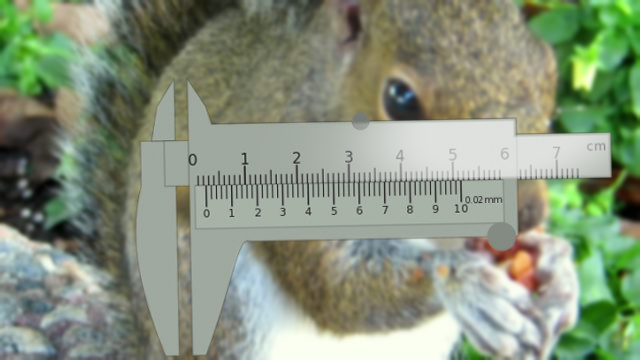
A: 2.5 mm
